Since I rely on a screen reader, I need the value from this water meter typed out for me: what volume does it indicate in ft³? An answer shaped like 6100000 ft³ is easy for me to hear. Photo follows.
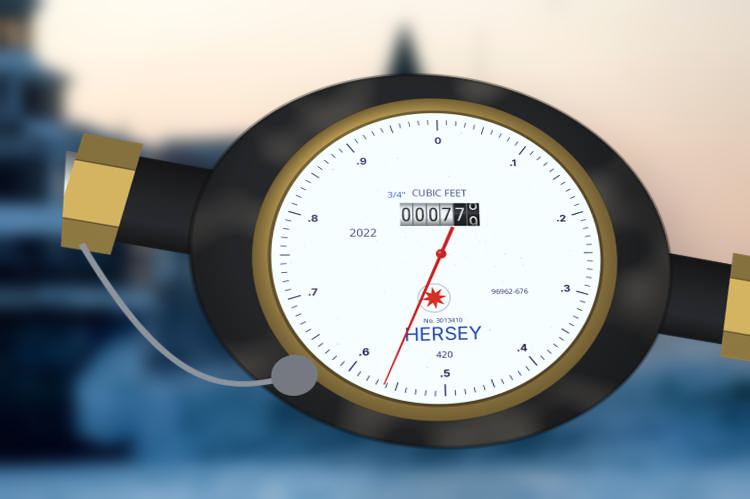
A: 778.56 ft³
